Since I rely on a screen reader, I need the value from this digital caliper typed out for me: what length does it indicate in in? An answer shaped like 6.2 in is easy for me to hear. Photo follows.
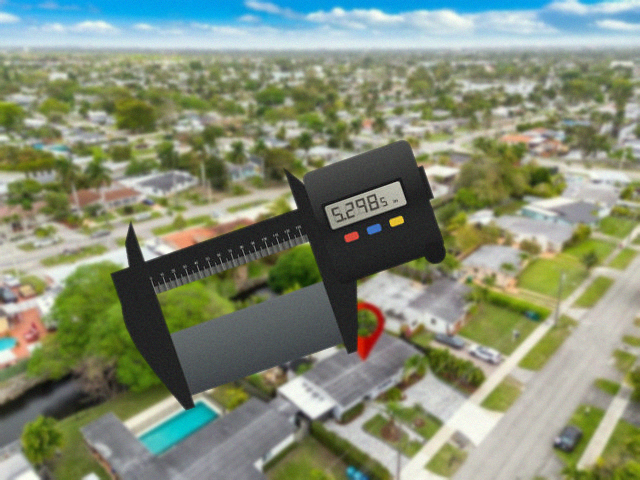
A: 5.2985 in
